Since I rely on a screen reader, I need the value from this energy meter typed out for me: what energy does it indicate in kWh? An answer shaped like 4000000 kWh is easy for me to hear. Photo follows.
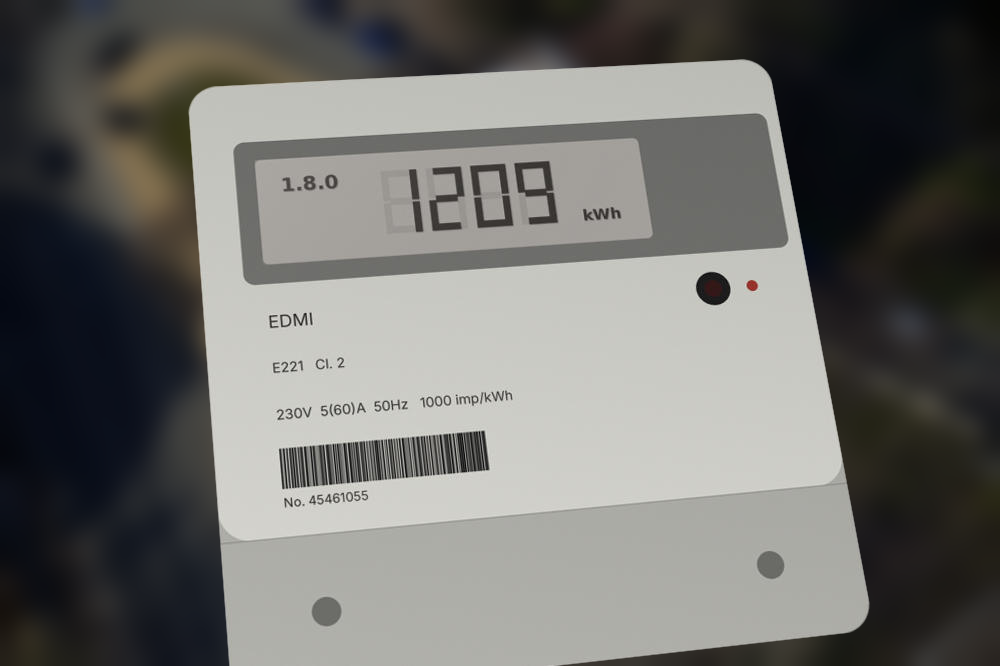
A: 1209 kWh
